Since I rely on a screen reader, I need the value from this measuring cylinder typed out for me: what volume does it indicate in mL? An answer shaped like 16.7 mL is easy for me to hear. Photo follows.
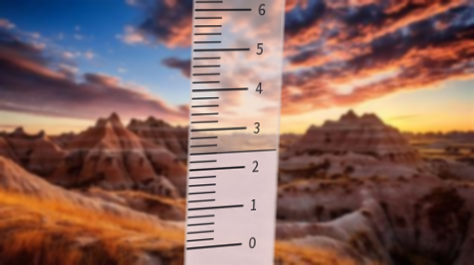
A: 2.4 mL
